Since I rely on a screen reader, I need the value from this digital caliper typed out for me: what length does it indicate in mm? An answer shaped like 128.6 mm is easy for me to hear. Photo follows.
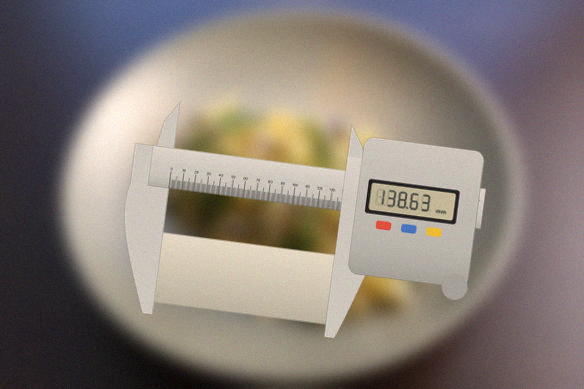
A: 138.63 mm
